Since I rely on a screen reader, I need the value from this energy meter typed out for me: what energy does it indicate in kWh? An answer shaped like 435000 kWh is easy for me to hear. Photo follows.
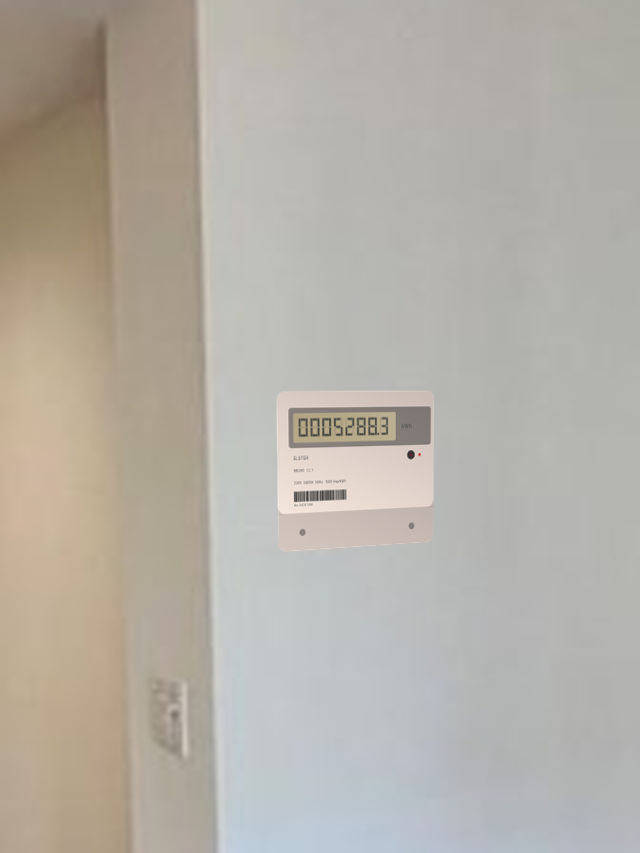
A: 5288.3 kWh
